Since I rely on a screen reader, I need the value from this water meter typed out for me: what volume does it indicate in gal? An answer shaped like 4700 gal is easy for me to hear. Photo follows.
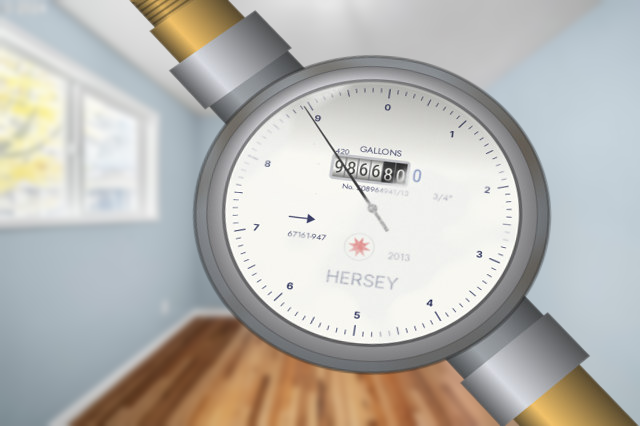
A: 9866798.9 gal
